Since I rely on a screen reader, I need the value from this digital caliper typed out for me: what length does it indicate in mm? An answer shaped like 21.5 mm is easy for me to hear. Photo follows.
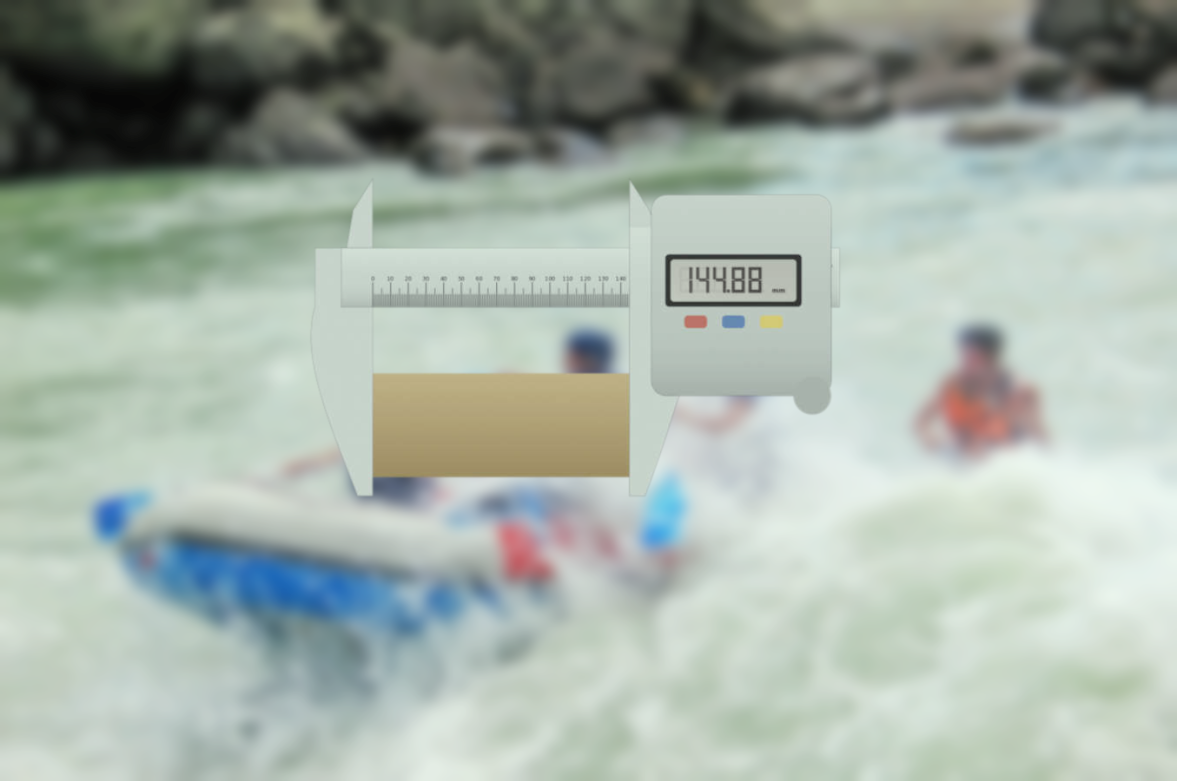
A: 144.88 mm
